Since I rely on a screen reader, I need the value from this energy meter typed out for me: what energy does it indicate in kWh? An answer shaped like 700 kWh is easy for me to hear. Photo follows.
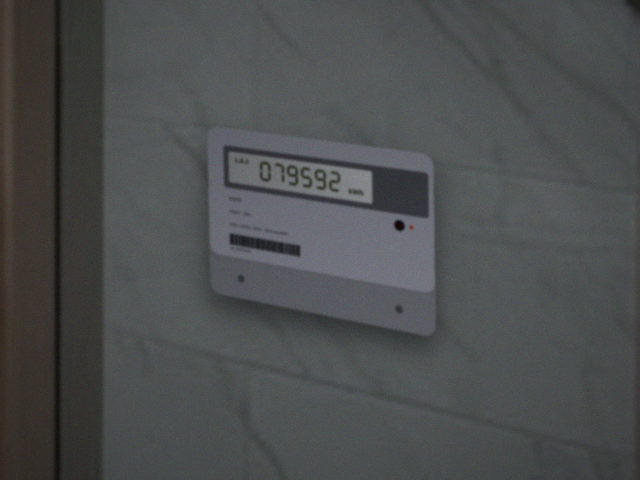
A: 79592 kWh
